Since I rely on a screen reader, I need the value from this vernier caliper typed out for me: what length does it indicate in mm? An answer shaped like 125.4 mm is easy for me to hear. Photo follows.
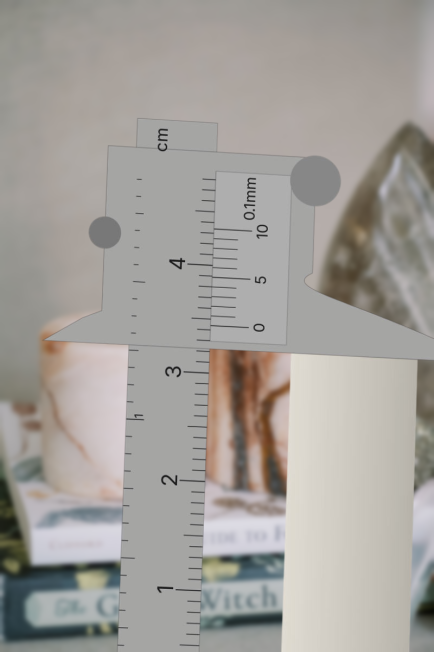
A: 34.4 mm
